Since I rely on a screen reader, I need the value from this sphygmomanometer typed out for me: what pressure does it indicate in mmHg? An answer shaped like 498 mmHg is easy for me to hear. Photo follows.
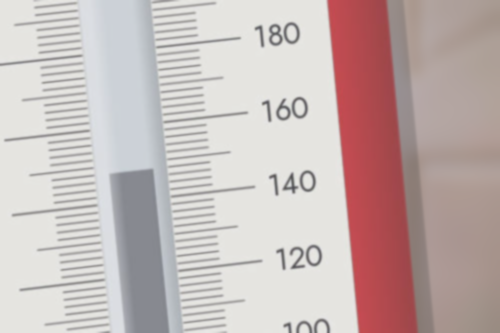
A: 148 mmHg
